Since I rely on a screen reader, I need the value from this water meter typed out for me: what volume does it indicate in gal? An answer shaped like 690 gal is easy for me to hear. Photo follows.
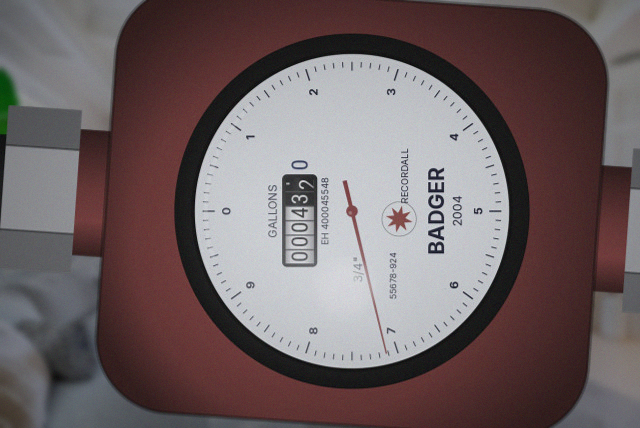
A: 4317.1 gal
